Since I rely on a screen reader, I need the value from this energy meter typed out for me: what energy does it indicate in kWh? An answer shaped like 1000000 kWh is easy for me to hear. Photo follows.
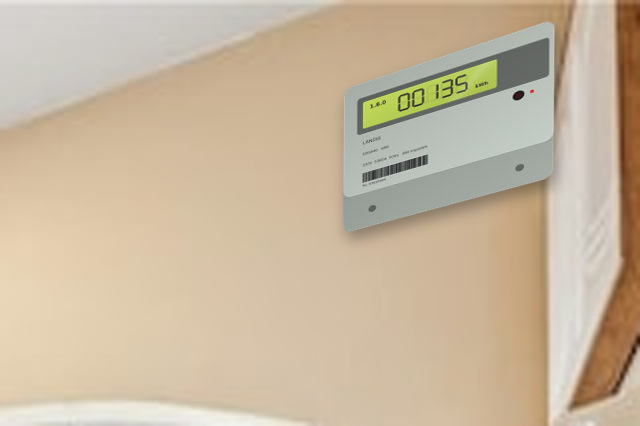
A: 135 kWh
